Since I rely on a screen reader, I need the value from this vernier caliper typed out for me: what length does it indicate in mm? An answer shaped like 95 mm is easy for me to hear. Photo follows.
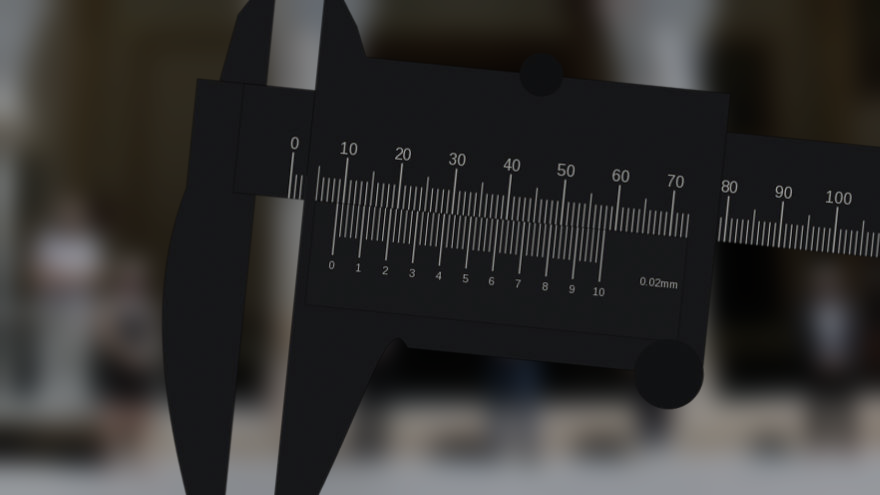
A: 9.0 mm
